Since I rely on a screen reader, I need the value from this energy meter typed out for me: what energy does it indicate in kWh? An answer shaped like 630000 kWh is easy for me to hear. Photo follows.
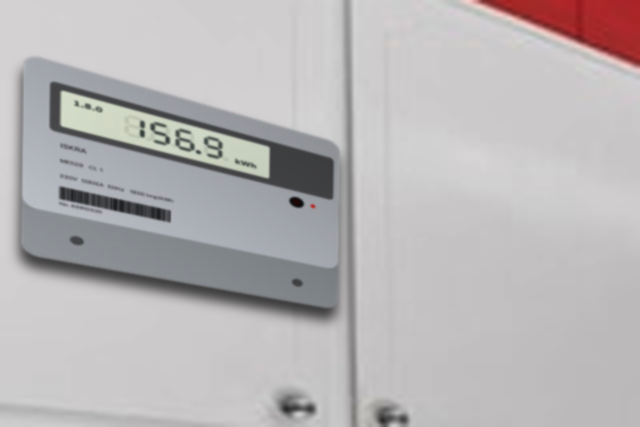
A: 156.9 kWh
